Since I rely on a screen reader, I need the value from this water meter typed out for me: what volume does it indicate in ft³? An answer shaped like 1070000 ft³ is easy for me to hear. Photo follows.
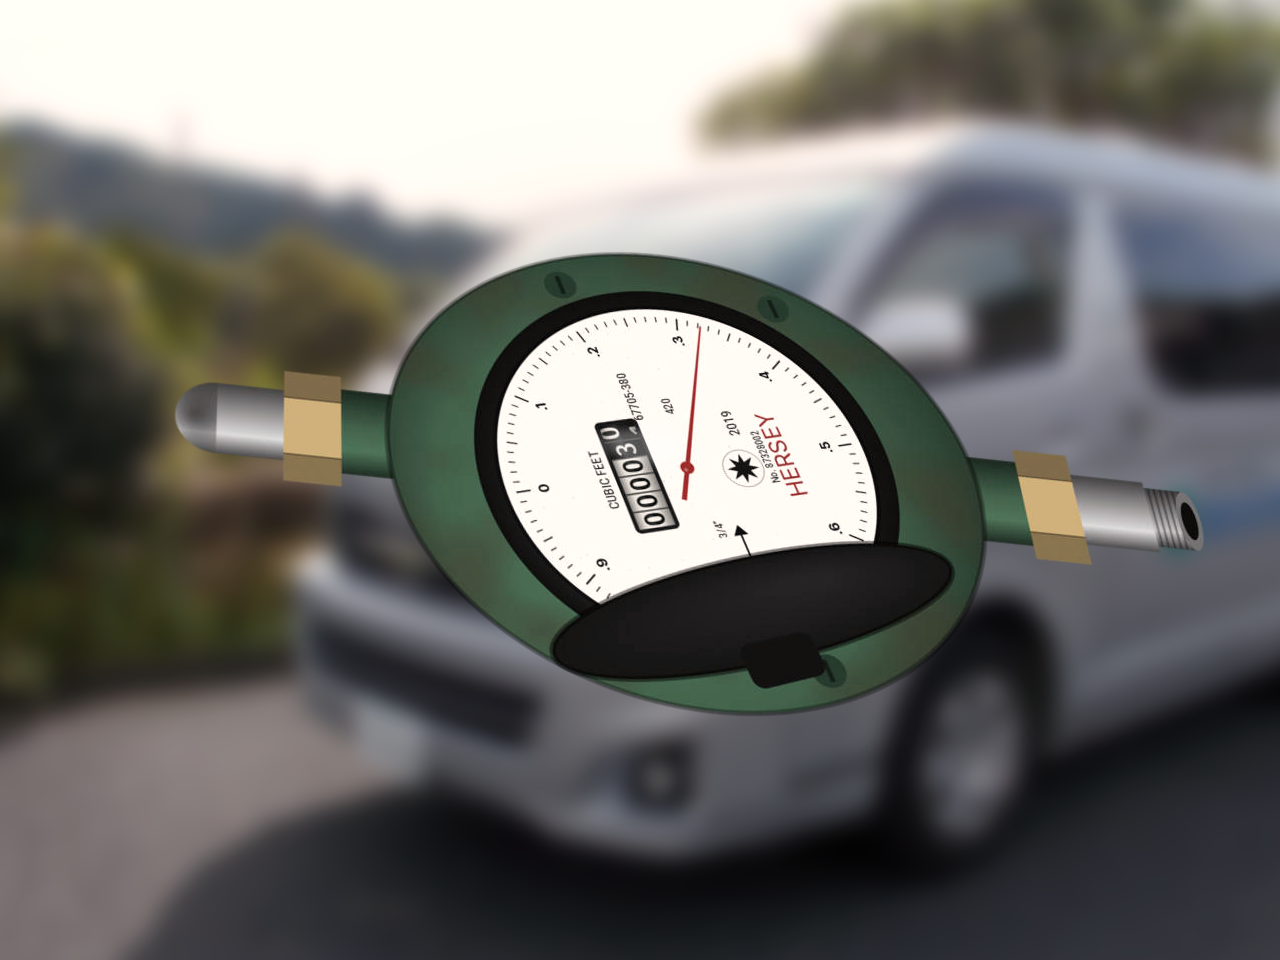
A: 30.32 ft³
